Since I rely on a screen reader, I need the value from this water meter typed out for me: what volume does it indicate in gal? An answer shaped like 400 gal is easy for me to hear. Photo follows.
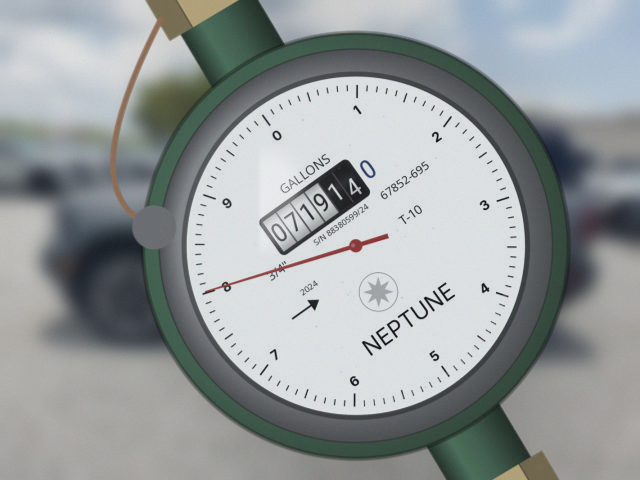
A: 719138.0 gal
